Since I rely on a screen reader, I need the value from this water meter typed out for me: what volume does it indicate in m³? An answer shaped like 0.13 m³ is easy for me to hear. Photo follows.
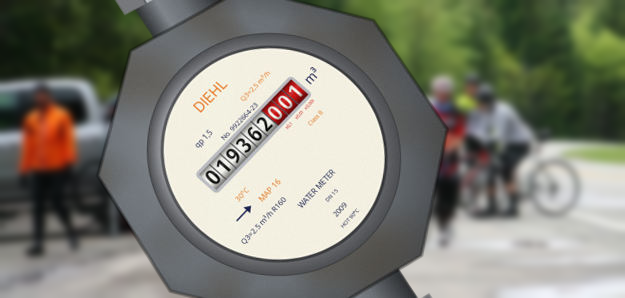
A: 19362.001 m³
